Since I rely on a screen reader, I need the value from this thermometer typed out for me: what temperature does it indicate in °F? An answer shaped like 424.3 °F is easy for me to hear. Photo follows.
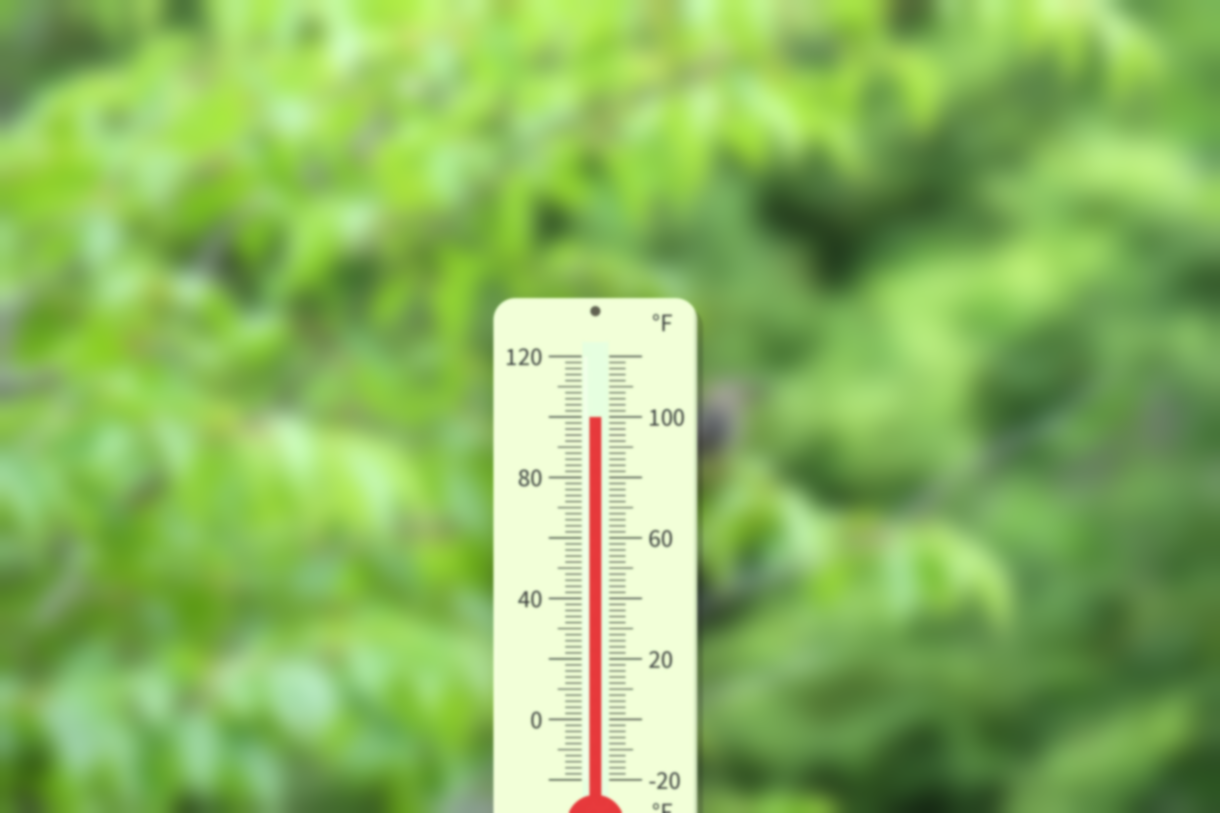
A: 100 °F
